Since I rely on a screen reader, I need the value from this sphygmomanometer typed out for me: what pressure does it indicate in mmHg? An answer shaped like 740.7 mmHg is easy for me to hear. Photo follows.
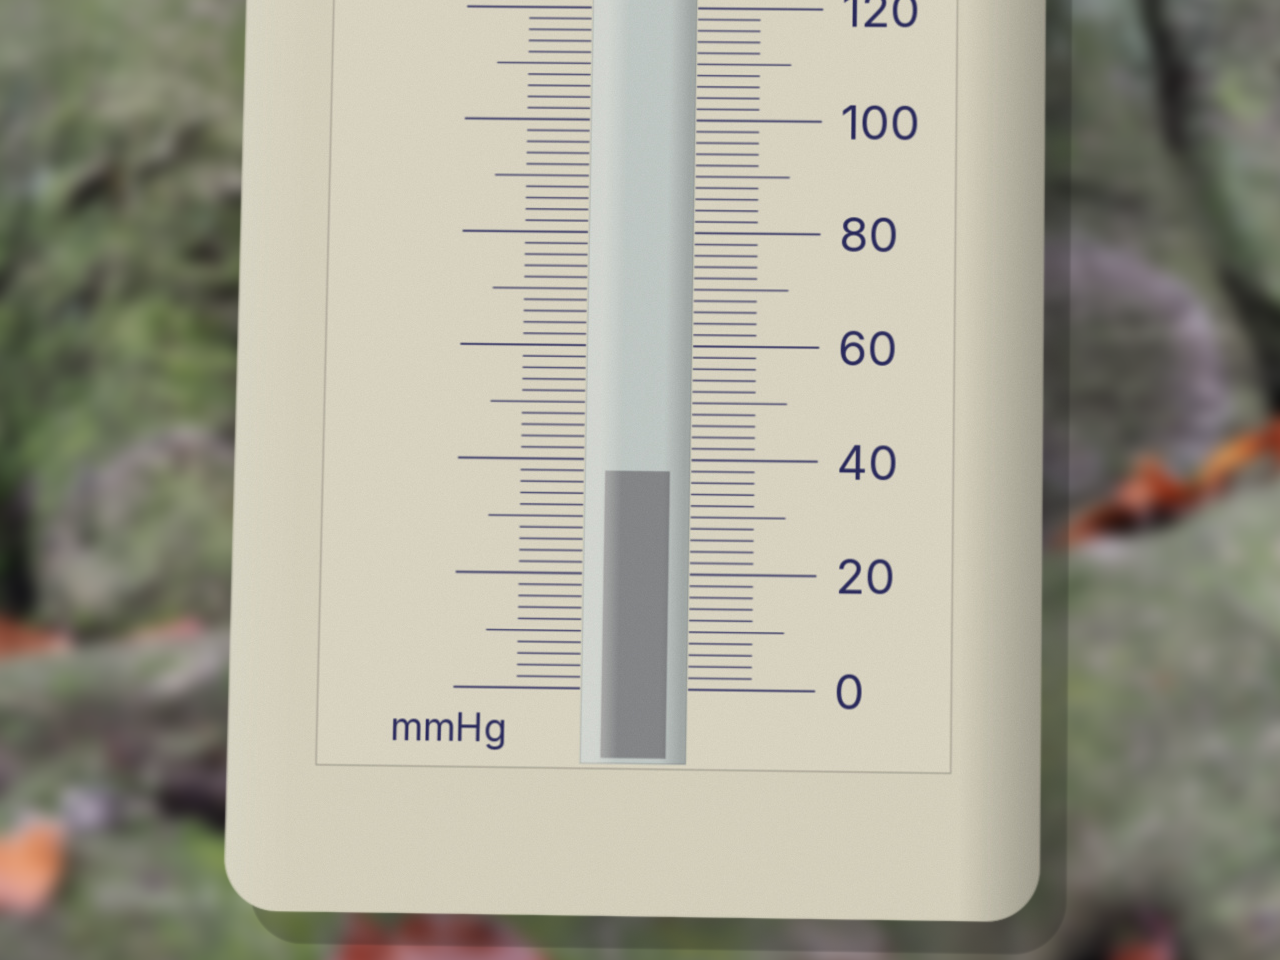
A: 38 mmHg
